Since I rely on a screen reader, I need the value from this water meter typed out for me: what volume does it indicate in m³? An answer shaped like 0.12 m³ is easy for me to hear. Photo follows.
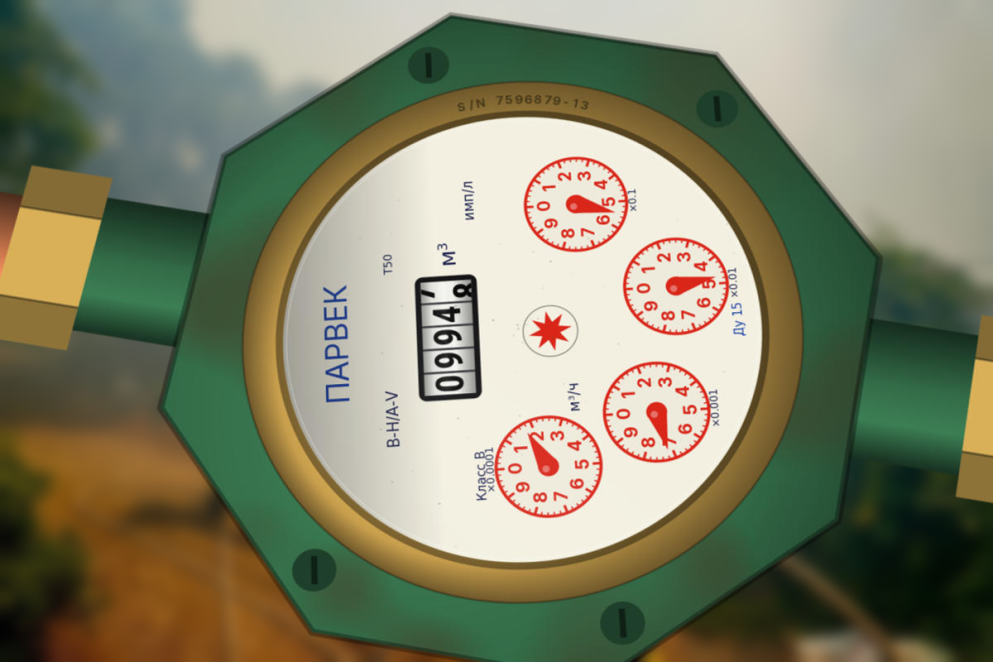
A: 9947.5471 m³
